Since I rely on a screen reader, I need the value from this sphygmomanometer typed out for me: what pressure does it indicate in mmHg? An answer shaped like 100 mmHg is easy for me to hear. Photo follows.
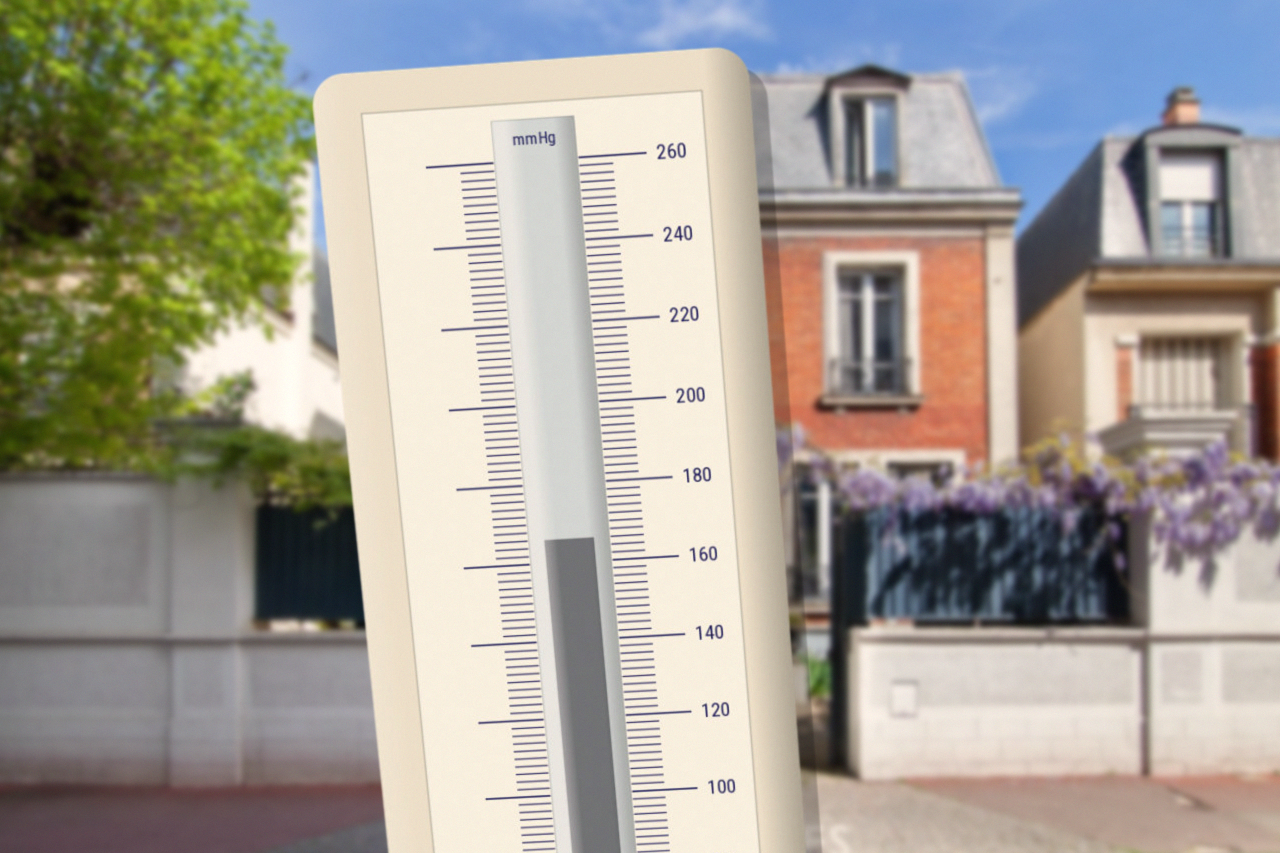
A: 166 mmHg
